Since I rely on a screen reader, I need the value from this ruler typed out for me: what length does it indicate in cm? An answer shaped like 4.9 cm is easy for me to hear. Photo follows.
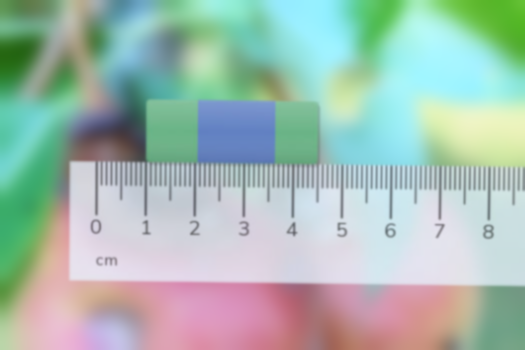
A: 3.5 cm
